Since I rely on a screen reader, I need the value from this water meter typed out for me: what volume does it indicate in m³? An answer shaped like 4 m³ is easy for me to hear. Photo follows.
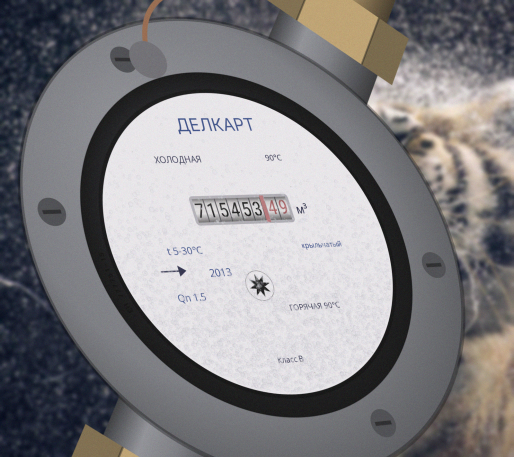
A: 715453.49 m³
